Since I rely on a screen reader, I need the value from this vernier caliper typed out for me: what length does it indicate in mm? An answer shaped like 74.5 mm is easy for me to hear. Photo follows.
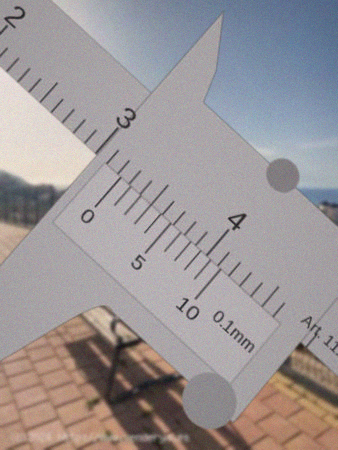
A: 32.3 mm
